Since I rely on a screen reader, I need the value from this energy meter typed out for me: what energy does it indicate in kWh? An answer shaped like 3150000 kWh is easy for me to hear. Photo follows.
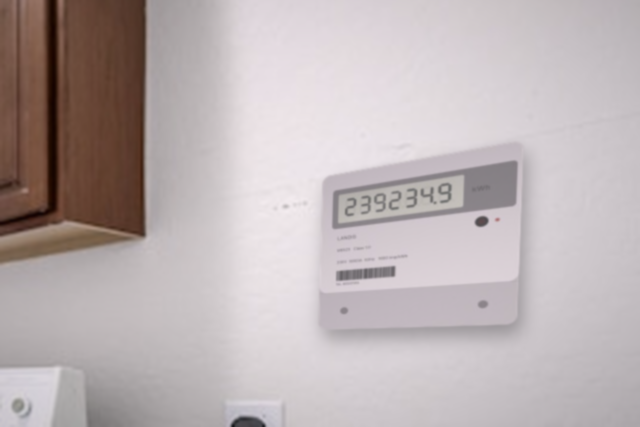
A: 239234.9 kWh
